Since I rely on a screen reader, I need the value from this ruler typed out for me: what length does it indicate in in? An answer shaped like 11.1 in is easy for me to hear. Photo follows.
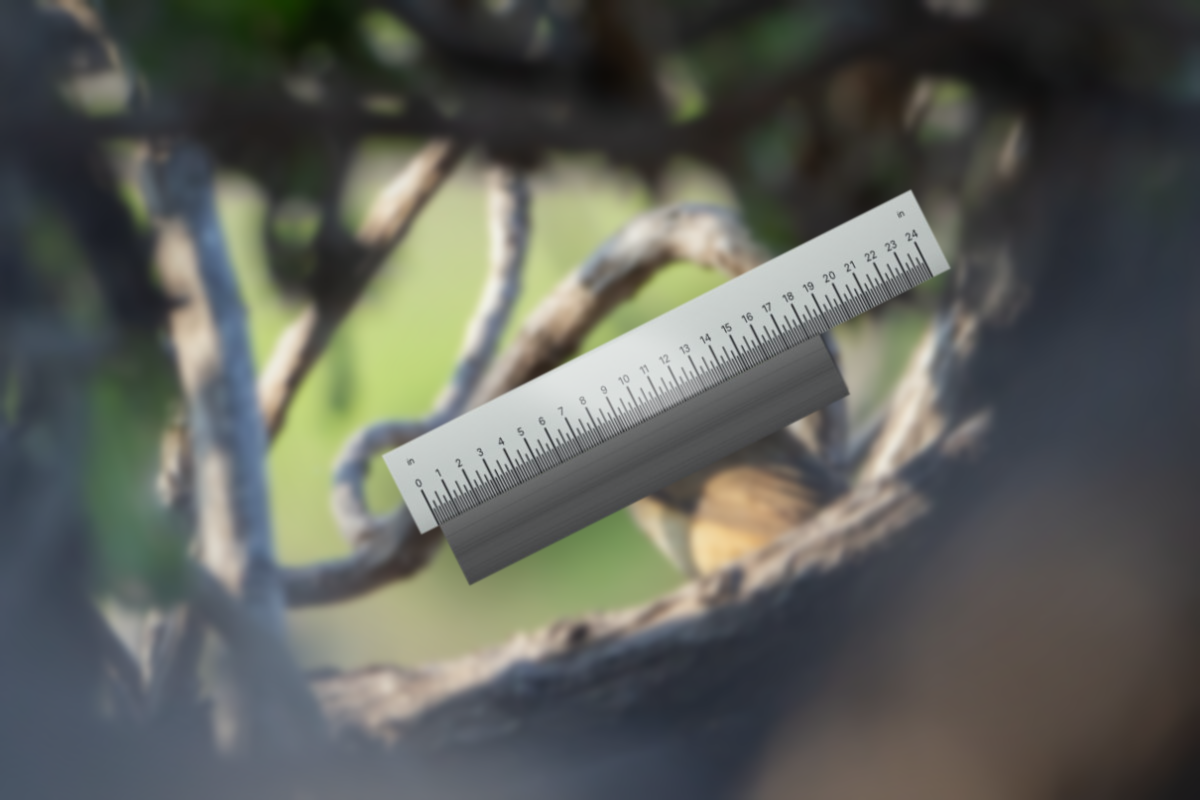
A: 18.5 in
